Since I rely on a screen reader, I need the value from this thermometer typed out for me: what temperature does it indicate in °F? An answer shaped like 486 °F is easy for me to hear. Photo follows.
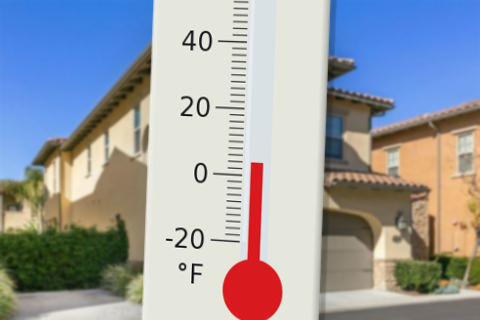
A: 4 °F
